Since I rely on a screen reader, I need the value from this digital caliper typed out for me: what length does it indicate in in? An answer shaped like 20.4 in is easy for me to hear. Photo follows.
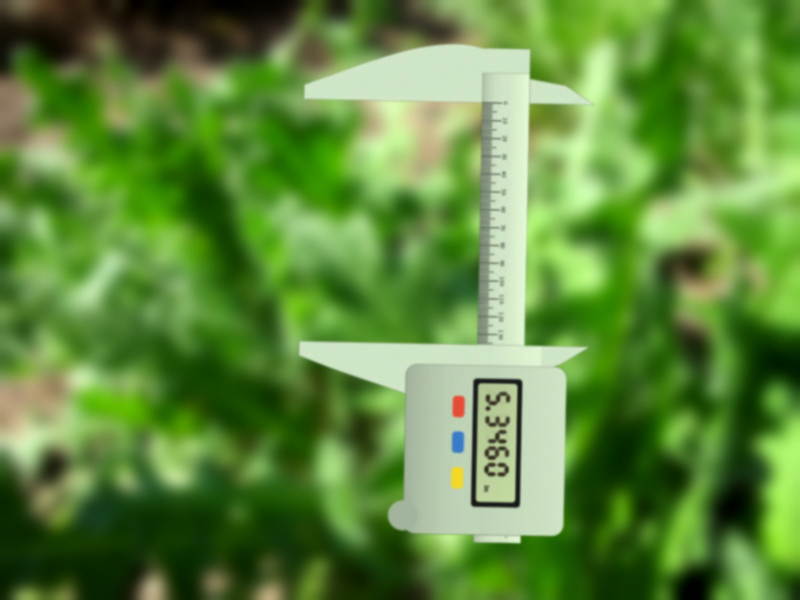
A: 5.3460 in
